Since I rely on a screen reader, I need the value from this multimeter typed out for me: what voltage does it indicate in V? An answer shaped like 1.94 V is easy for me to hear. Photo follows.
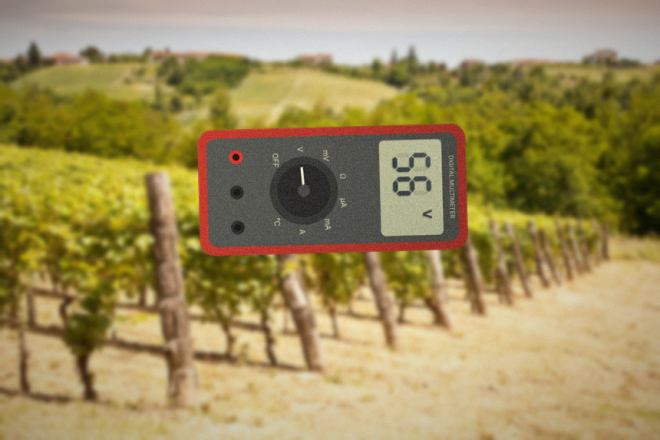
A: 56 V
